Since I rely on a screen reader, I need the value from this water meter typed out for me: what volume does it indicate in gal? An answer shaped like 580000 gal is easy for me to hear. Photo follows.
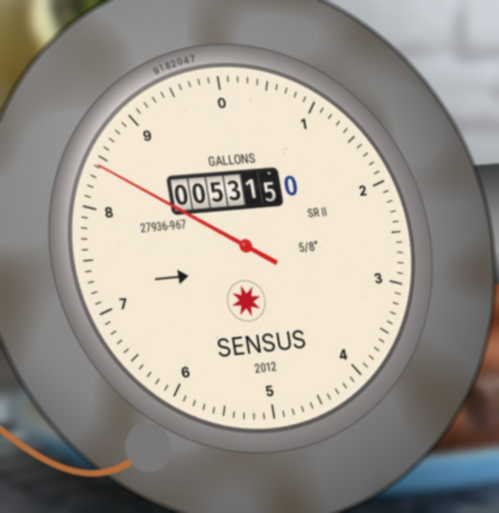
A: 53148.4 gal
